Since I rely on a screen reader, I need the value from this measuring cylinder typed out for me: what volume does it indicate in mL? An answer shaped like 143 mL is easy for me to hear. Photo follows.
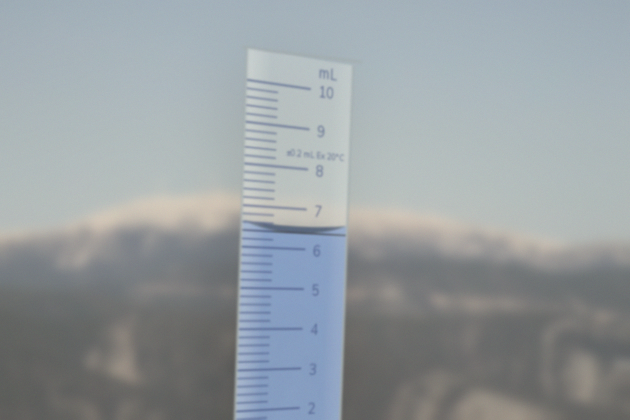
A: 6.4 mL
